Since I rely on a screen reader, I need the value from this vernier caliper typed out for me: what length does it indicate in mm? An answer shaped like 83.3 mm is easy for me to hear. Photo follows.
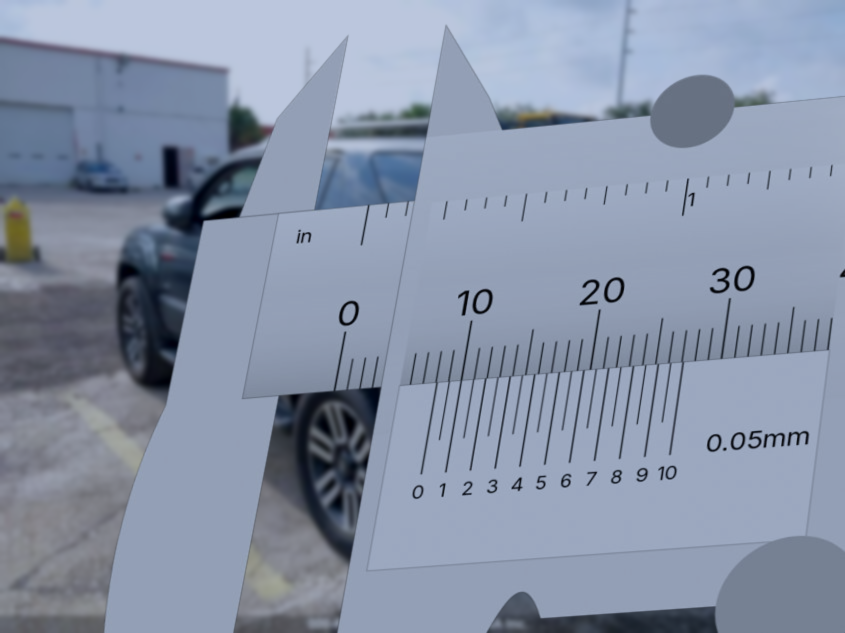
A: 8.1 mm
